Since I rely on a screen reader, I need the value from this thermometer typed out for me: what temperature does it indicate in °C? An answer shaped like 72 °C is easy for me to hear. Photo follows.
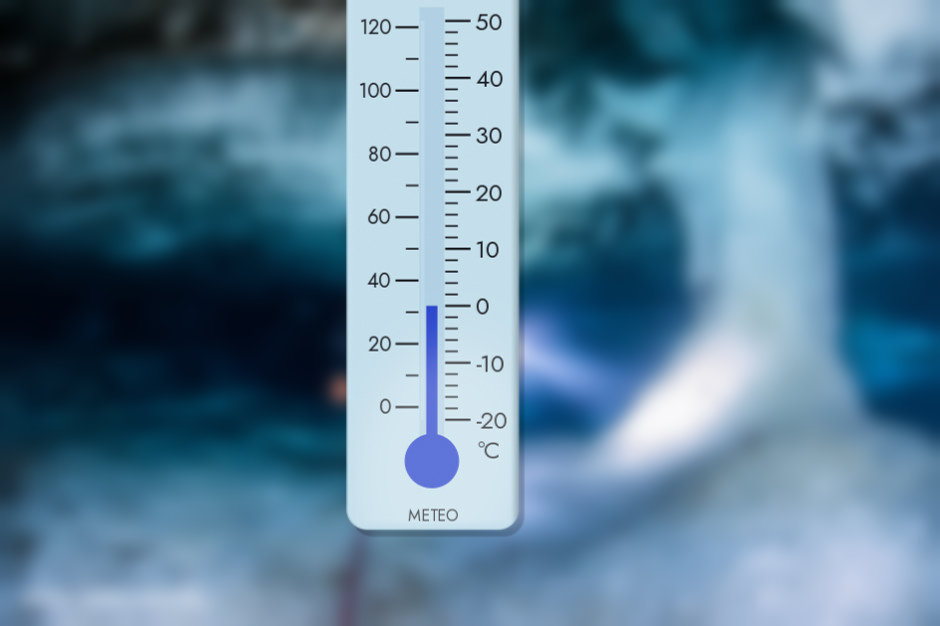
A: 0 °C
